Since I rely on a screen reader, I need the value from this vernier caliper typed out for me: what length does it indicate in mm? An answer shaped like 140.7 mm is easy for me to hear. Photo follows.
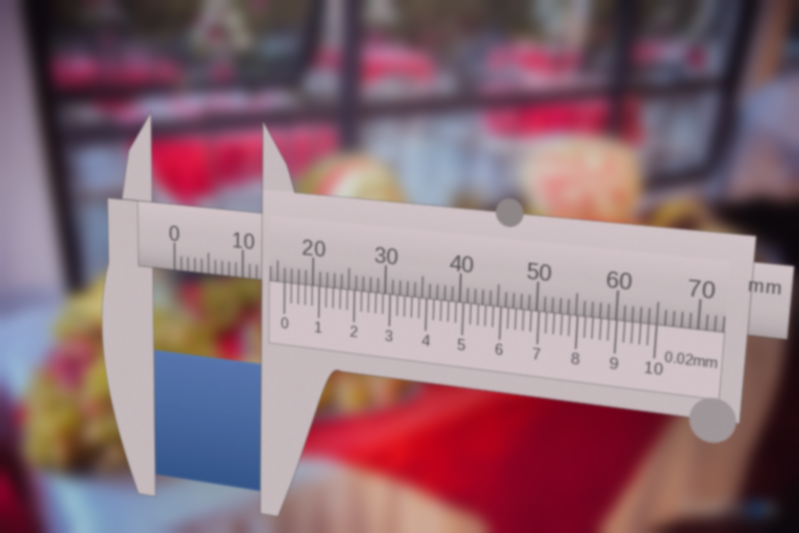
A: 16.0 mm
